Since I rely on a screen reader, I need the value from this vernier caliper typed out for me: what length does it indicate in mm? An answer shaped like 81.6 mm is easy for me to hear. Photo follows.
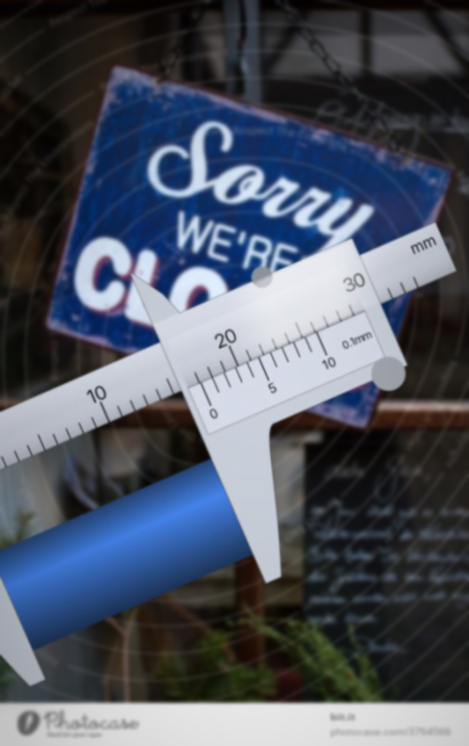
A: 17.1 mm
